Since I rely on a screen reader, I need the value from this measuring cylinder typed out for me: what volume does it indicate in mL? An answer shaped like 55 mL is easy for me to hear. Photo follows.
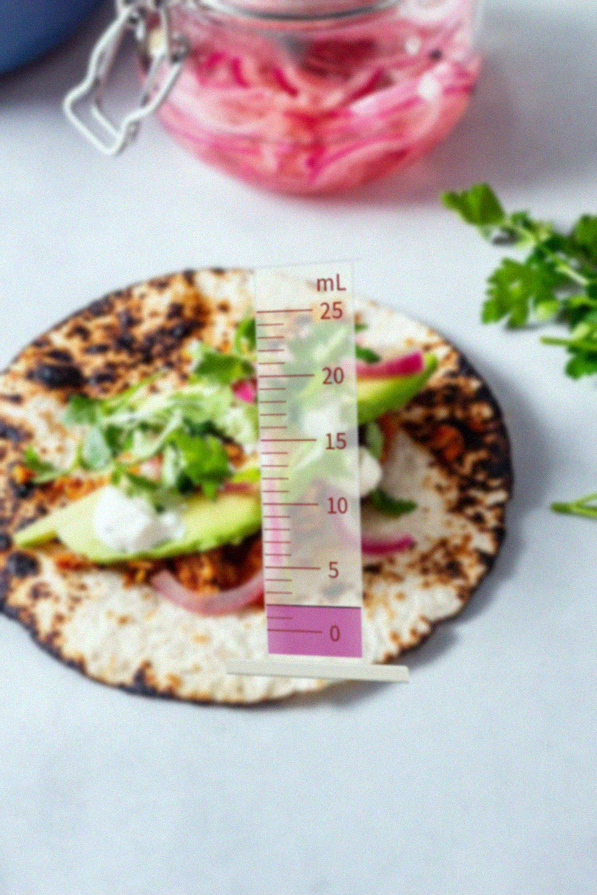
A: 2 mL
